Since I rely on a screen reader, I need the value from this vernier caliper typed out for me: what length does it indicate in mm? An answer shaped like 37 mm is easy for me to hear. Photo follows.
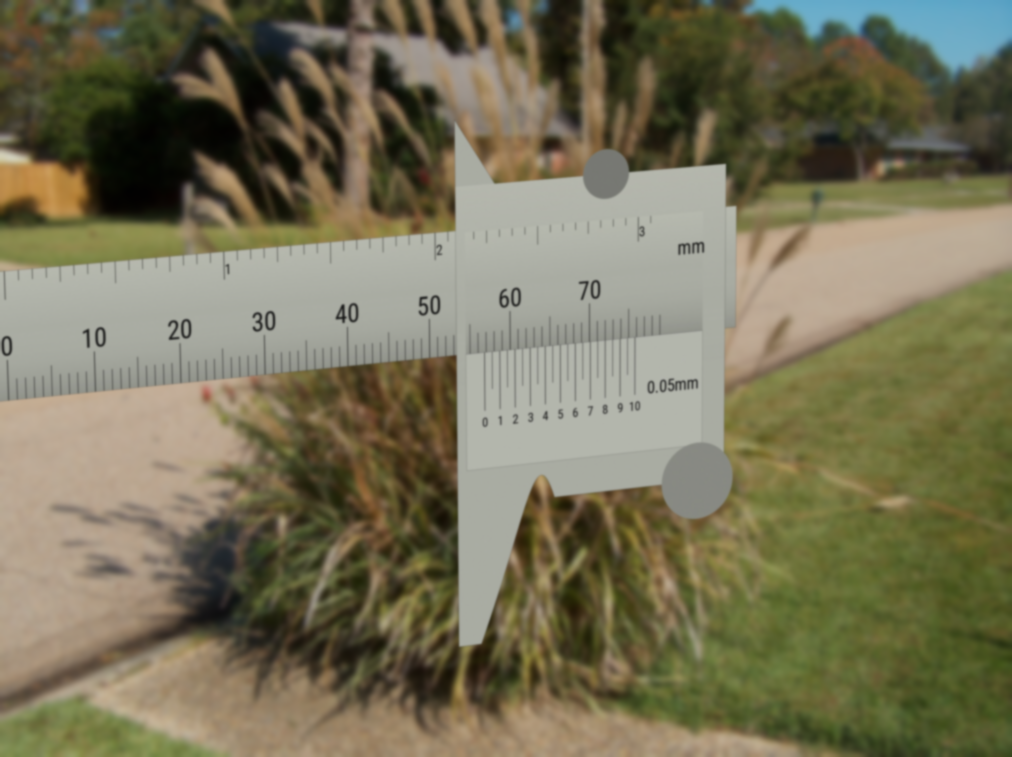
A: 56.8 mm
